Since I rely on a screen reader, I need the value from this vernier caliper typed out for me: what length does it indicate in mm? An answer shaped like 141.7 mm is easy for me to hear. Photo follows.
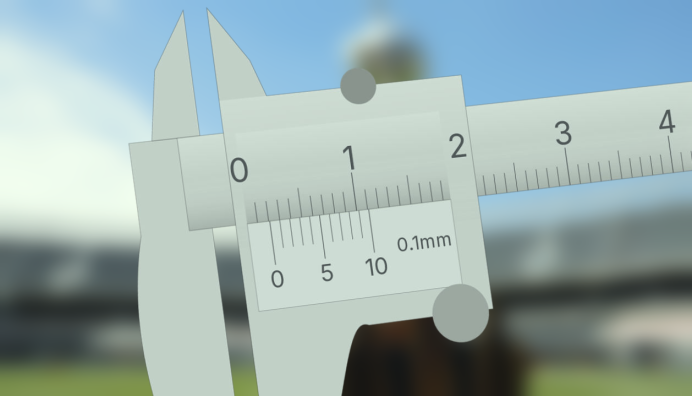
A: 2.1 mm
